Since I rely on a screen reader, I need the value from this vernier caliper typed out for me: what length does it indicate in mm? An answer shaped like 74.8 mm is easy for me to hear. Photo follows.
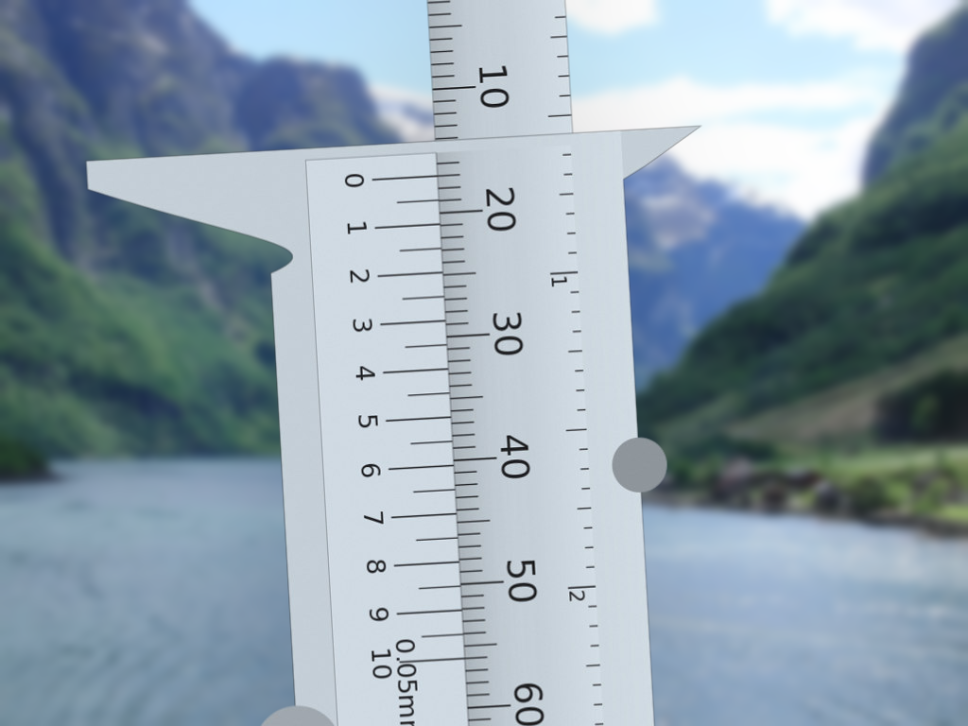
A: 17.0 mm
